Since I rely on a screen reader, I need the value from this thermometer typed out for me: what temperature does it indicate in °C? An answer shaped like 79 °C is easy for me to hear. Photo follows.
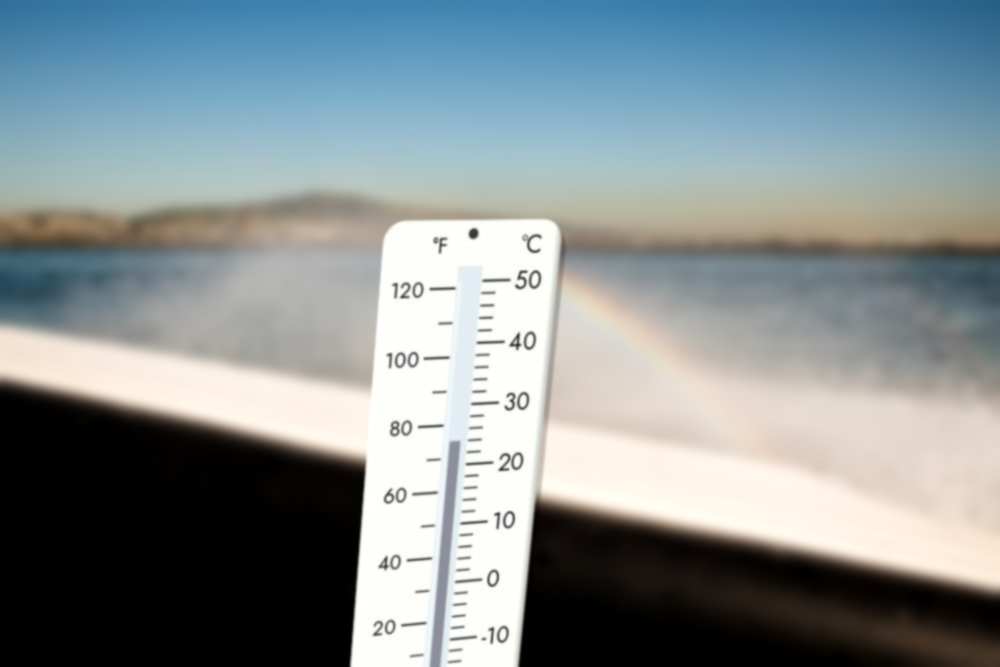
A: 24 °C
